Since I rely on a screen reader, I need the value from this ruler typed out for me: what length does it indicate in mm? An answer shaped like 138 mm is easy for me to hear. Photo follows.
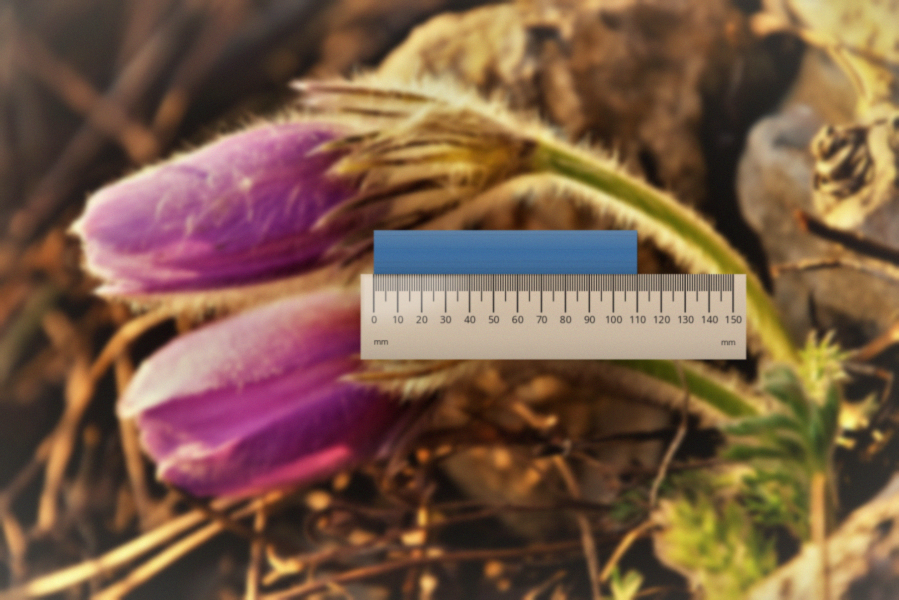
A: 110 mm
